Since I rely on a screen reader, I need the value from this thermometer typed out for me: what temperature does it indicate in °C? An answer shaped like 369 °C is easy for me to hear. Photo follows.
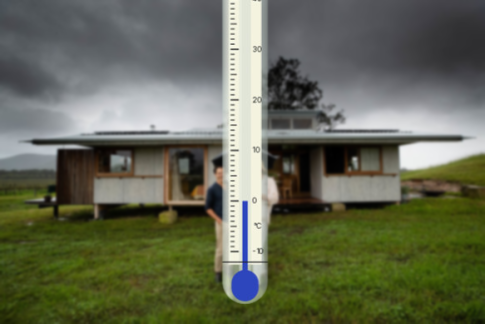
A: 0 °C
